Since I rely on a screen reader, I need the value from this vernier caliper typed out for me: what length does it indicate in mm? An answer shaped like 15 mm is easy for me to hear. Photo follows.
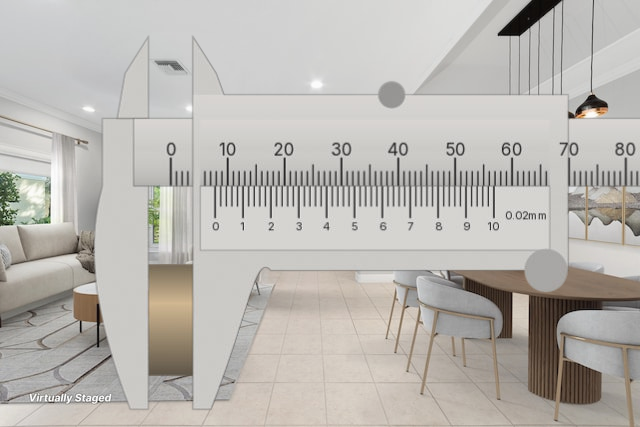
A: 7.8 mm
